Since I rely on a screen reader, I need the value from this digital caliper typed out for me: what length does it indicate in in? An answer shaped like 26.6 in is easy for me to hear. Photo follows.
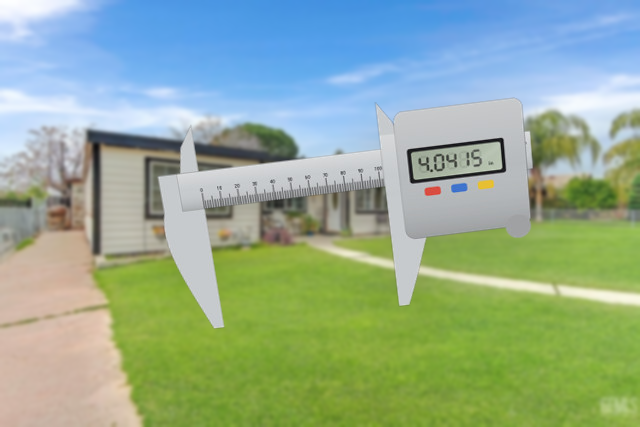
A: 4.0415 in
